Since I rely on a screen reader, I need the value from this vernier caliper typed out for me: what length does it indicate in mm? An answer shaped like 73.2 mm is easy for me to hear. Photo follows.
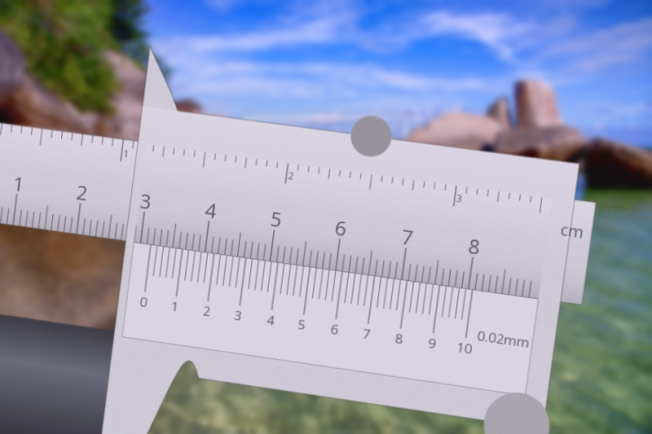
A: 31.6 mm
